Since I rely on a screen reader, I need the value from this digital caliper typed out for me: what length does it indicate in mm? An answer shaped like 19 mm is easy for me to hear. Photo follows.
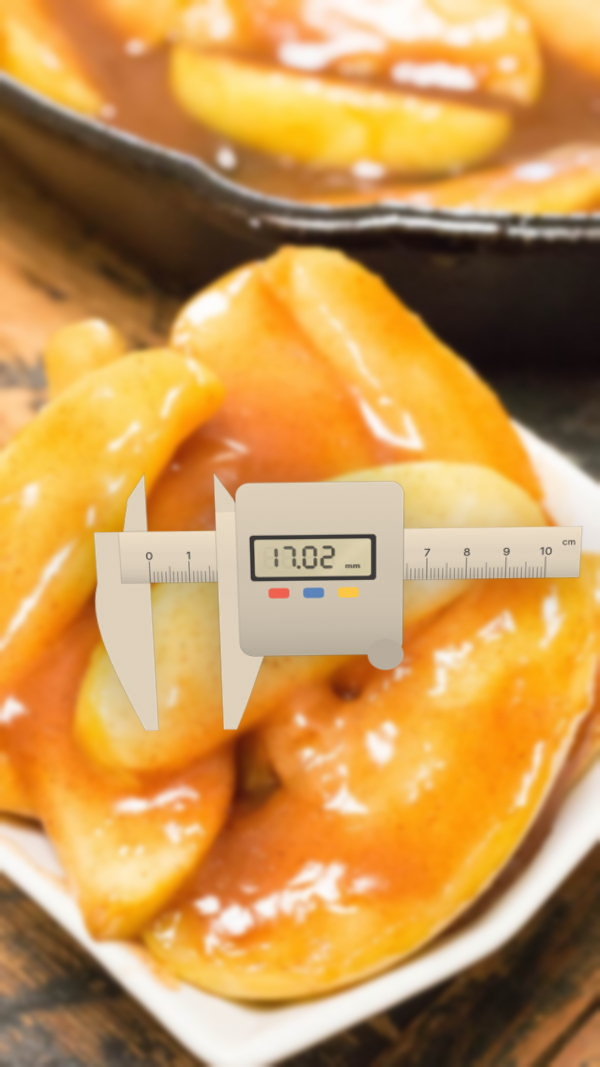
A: 17.02 mm
